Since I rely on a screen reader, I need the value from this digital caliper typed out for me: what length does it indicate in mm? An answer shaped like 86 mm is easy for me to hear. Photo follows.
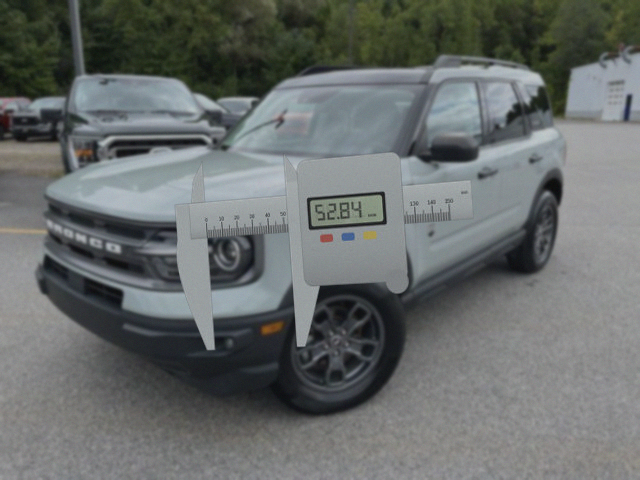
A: 52.84 mm
